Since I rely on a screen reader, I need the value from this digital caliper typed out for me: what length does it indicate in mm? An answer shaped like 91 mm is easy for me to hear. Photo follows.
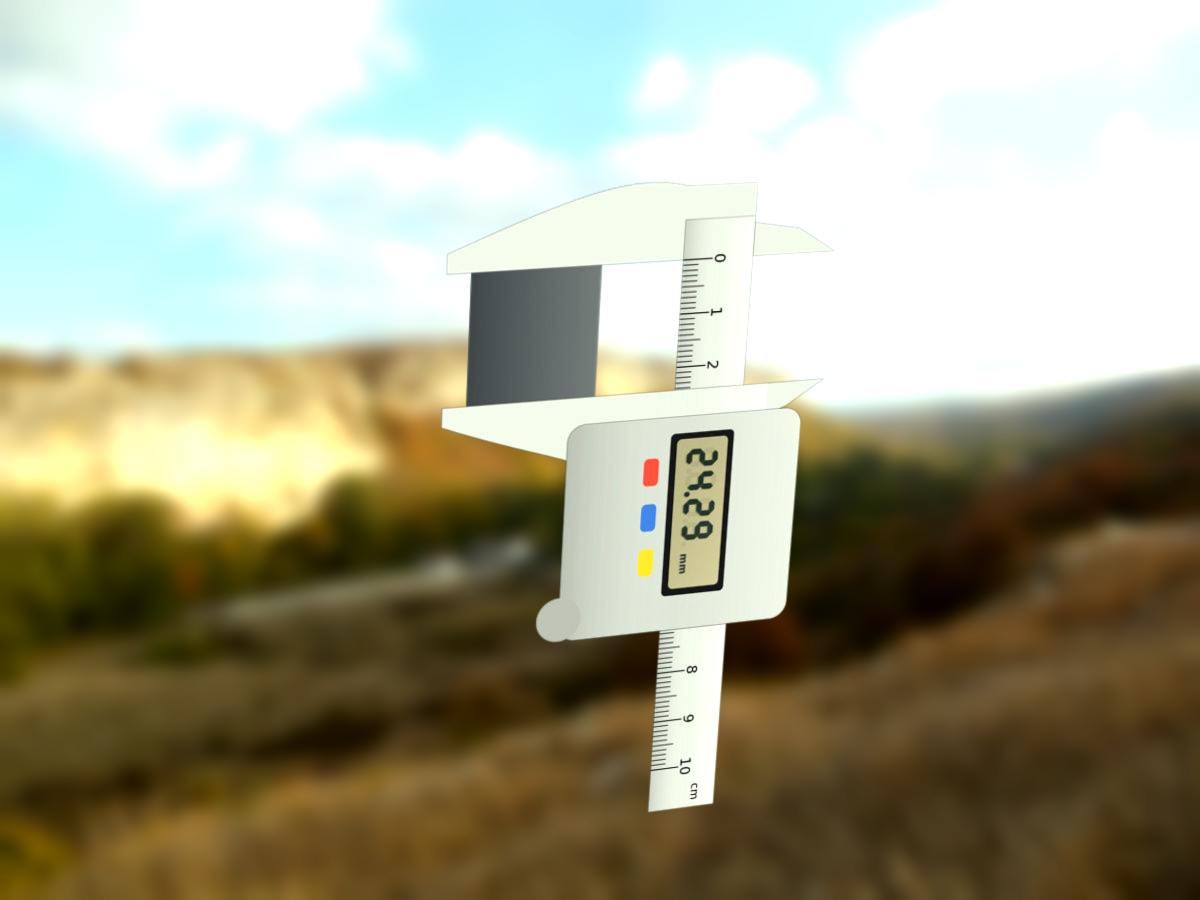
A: 24.29 mm
